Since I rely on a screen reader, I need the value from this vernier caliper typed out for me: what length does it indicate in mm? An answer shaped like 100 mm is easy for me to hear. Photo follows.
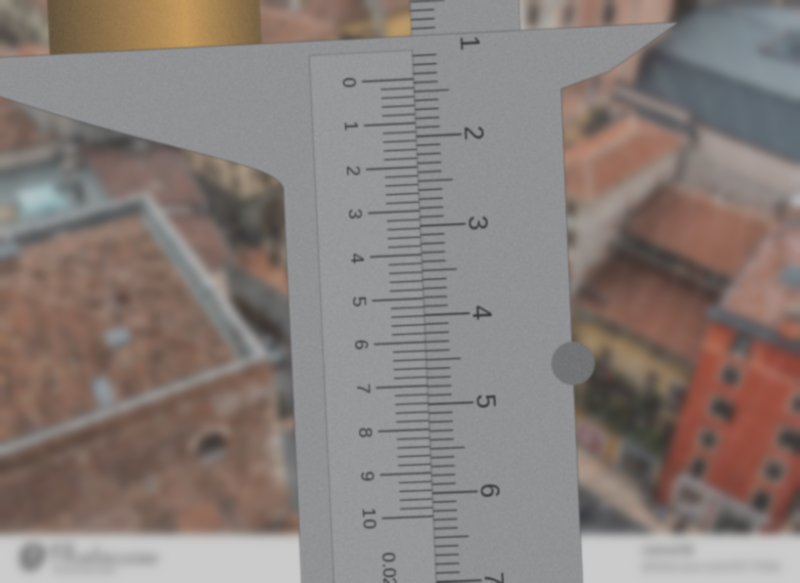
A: 13.6 mm
